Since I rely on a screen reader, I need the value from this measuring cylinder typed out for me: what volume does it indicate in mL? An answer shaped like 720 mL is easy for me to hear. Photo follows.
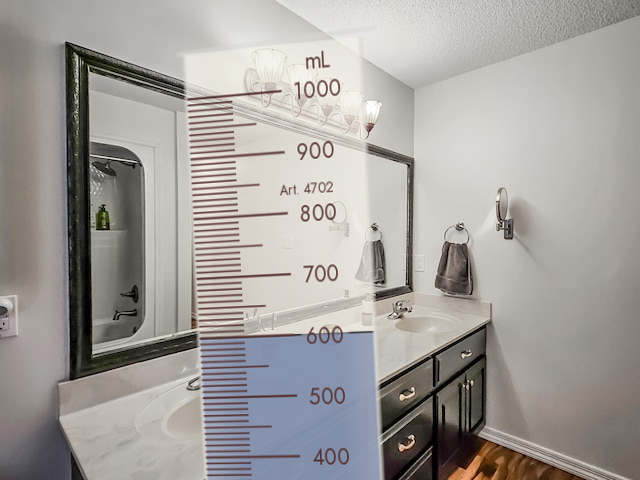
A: 600 mL
